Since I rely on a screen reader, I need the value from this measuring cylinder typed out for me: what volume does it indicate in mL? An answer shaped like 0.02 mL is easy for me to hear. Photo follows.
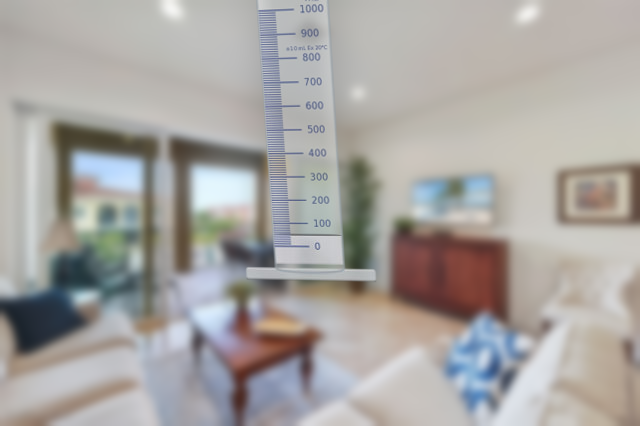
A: 50 mL
